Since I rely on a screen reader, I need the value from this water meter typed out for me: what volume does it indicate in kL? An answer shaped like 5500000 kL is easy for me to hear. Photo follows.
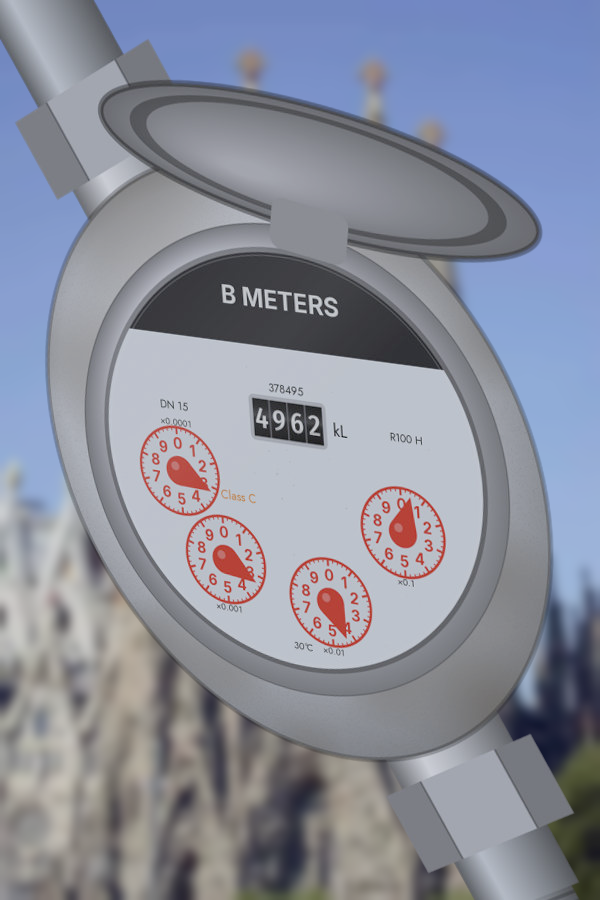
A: 4962.0433 kL
